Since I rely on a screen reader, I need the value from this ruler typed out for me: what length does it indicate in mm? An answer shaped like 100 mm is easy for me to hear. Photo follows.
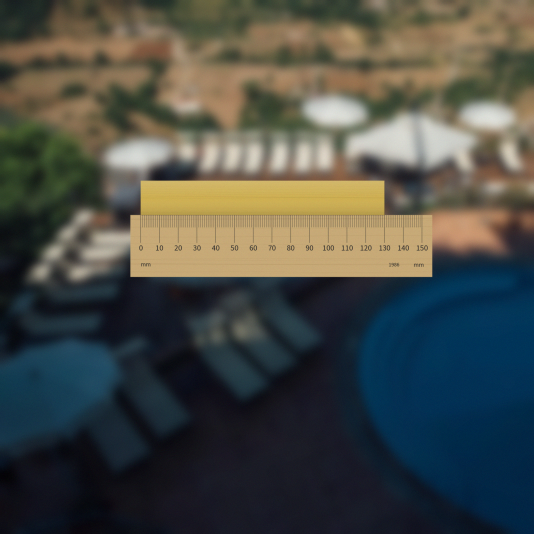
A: 130 mm
